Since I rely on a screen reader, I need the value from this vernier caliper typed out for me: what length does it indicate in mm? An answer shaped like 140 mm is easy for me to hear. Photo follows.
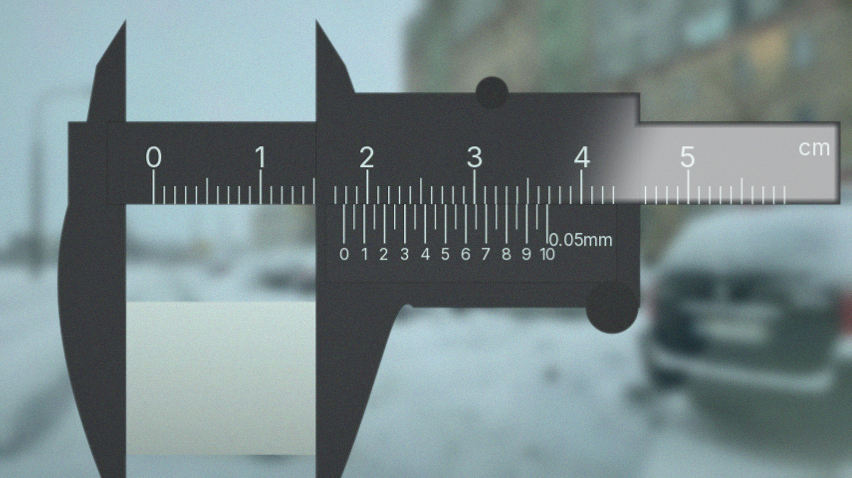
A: 17.8 mm
